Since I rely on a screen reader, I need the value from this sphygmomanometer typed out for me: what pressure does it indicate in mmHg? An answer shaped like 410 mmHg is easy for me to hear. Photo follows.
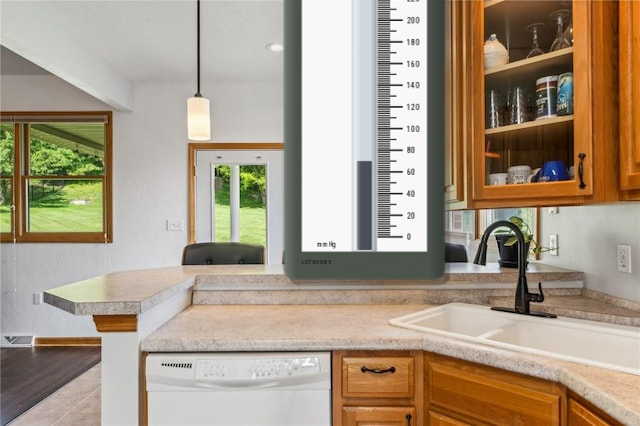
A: 70 mmHg
